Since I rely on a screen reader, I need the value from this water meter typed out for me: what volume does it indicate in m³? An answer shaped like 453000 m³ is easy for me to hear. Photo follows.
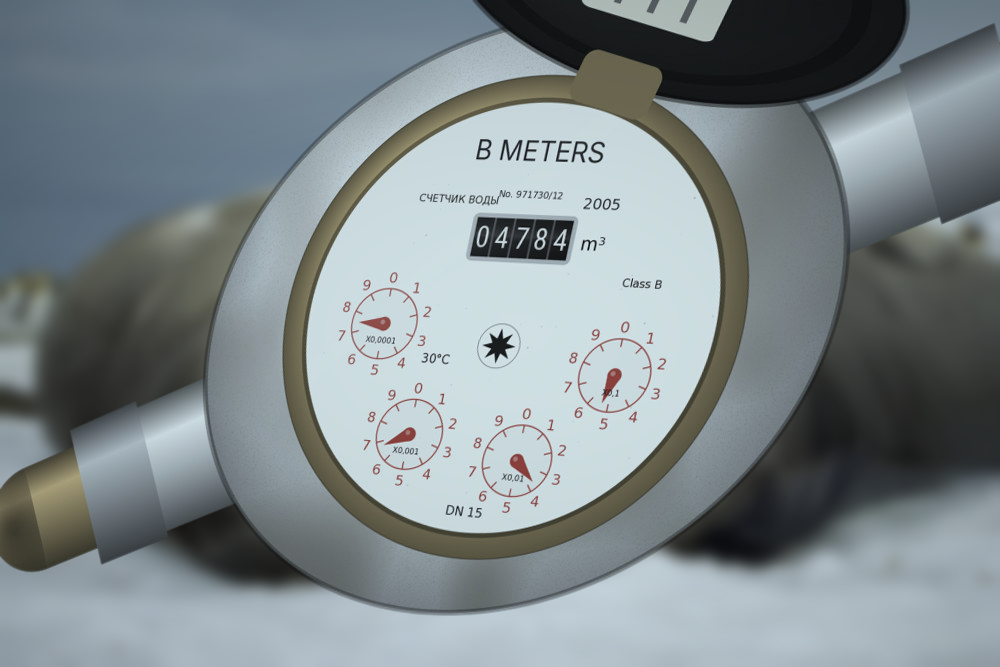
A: 4784.5367 m³
